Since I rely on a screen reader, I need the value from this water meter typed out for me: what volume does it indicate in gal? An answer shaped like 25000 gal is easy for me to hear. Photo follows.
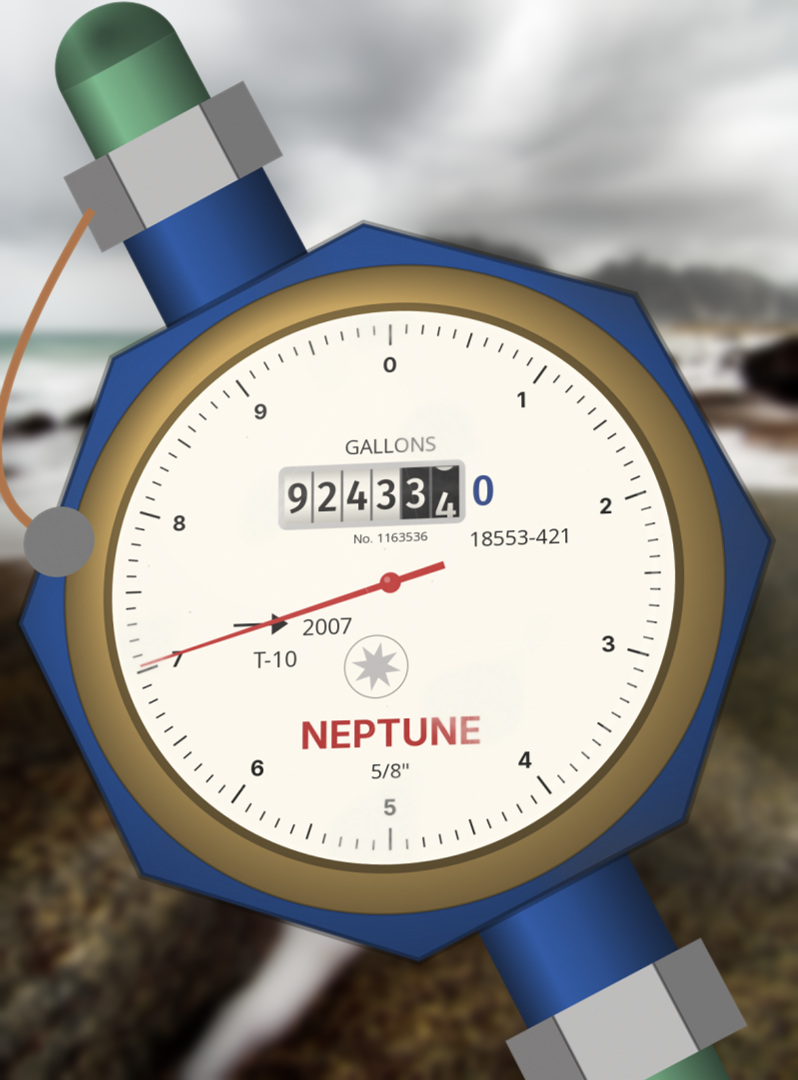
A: 9243337.0 gal
